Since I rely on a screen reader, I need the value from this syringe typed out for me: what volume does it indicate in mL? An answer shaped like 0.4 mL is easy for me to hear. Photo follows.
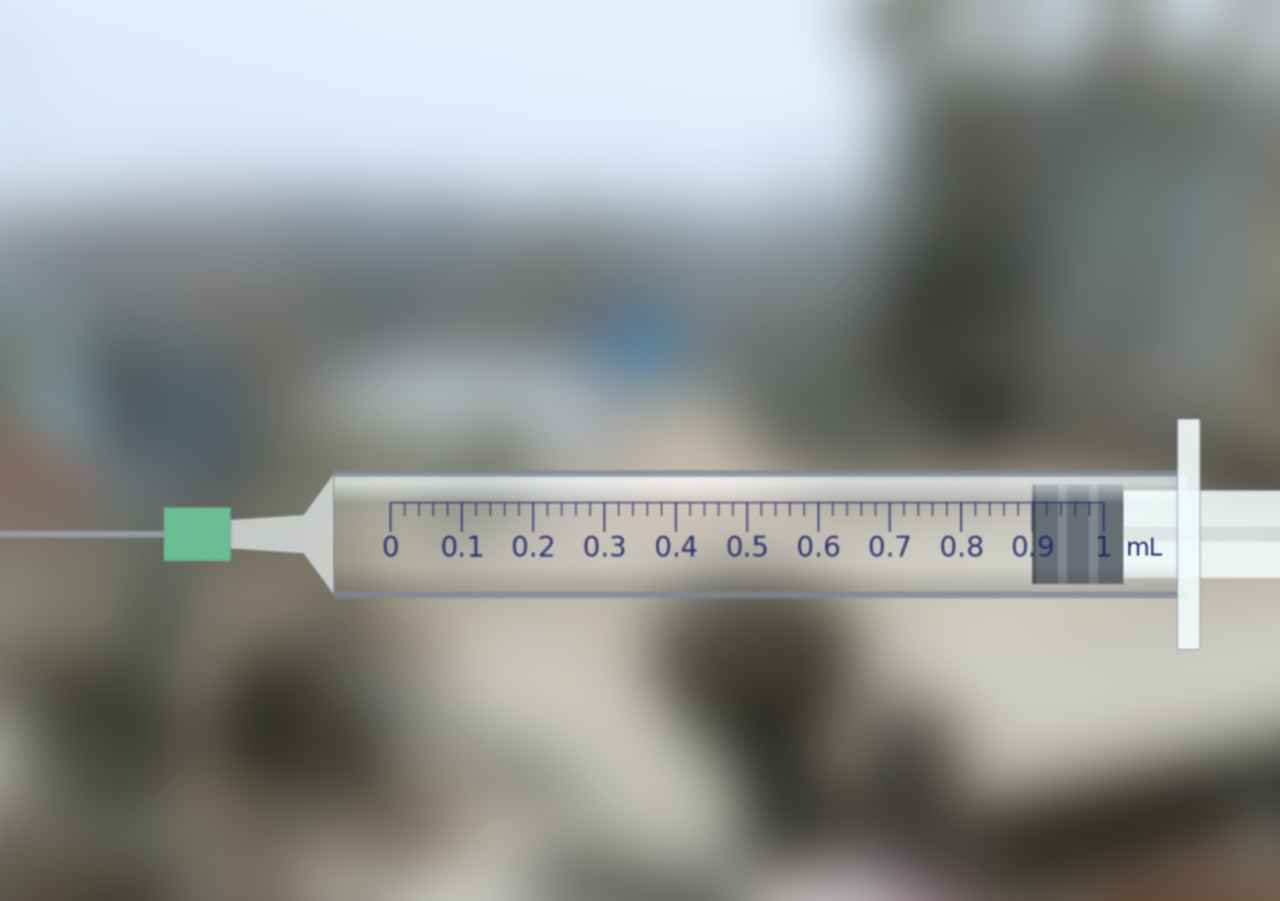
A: 0.9 mL
